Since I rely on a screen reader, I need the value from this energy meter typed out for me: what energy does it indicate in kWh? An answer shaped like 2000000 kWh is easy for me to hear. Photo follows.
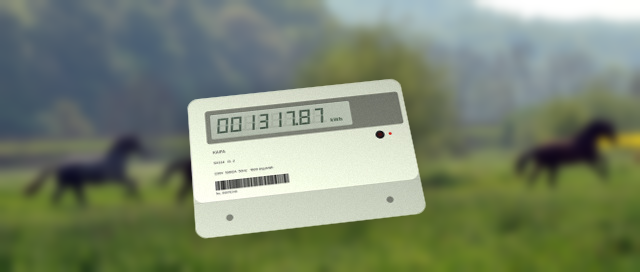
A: 1317.87 kWh
